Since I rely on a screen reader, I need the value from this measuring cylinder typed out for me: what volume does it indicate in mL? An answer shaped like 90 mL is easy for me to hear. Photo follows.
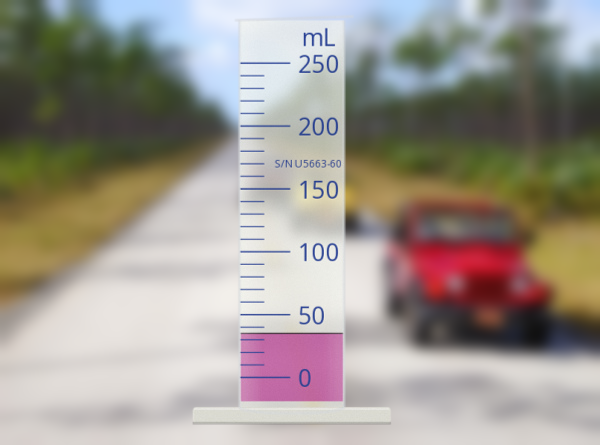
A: 35 mL
